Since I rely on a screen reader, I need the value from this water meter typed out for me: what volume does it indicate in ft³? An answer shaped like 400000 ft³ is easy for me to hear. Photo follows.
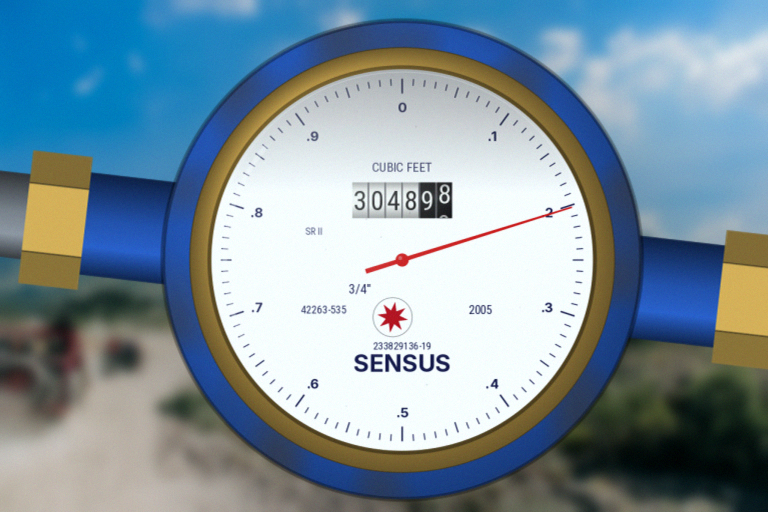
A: 304898.20 ft³
